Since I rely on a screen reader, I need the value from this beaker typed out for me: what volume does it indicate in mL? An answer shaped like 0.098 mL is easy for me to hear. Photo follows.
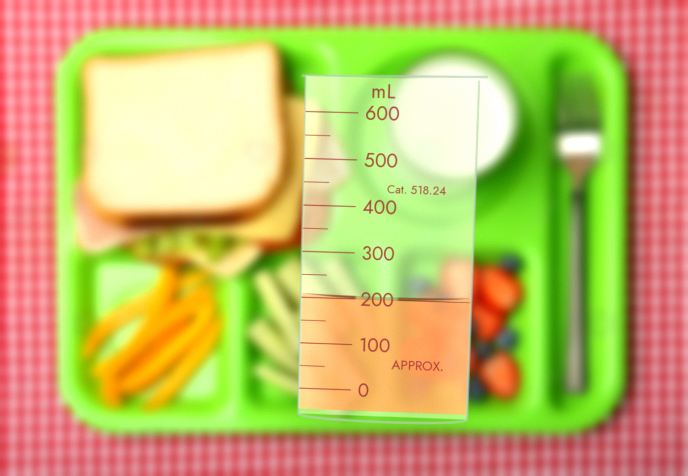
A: 200 mL
